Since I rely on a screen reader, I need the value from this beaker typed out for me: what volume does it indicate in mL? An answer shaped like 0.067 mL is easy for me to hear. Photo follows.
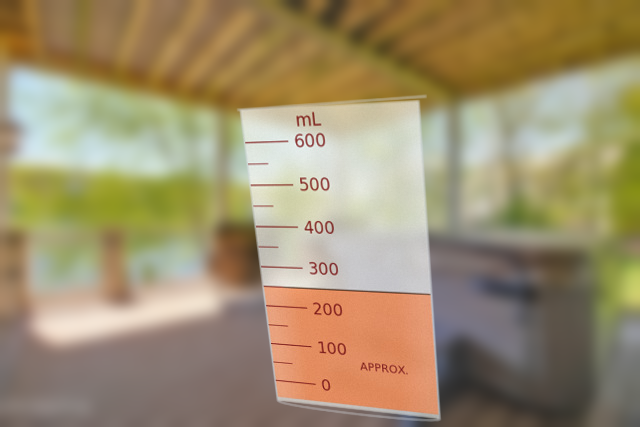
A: 250 mL
